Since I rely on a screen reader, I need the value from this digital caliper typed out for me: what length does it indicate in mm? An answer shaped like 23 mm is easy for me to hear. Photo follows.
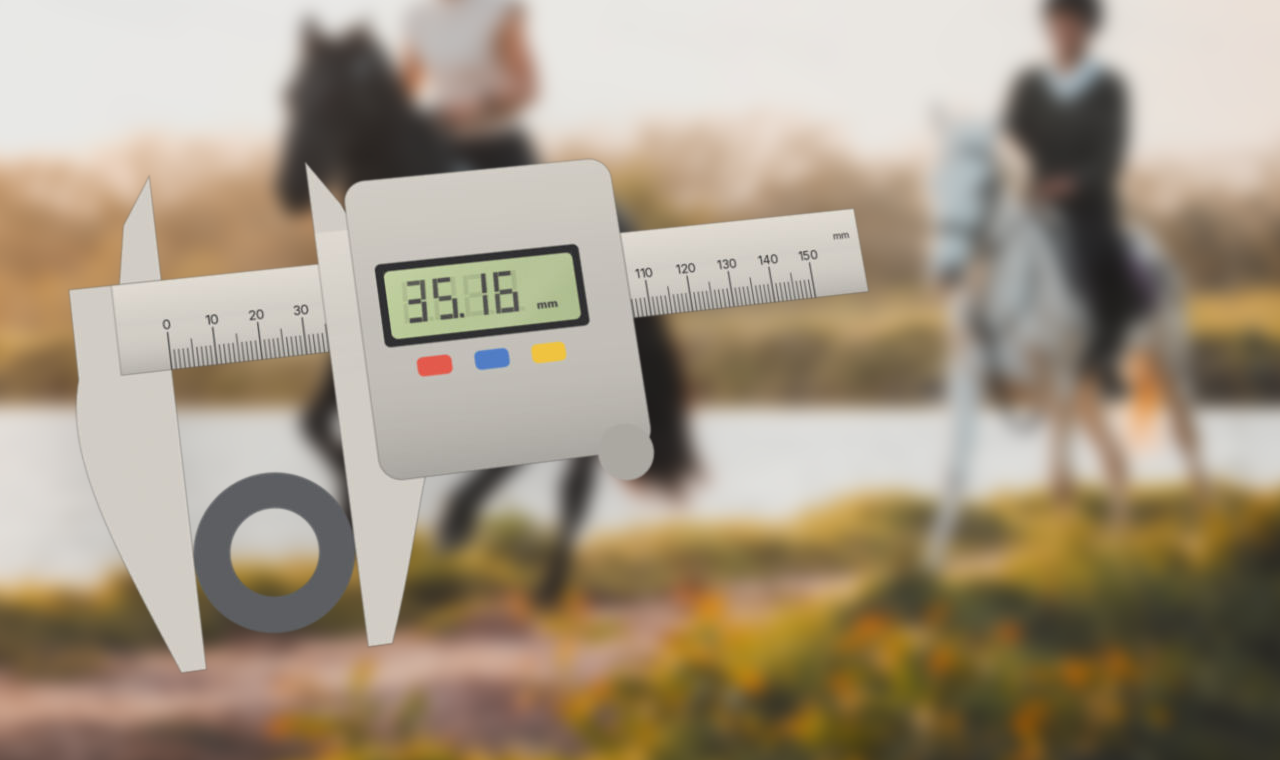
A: 35.16 mm
